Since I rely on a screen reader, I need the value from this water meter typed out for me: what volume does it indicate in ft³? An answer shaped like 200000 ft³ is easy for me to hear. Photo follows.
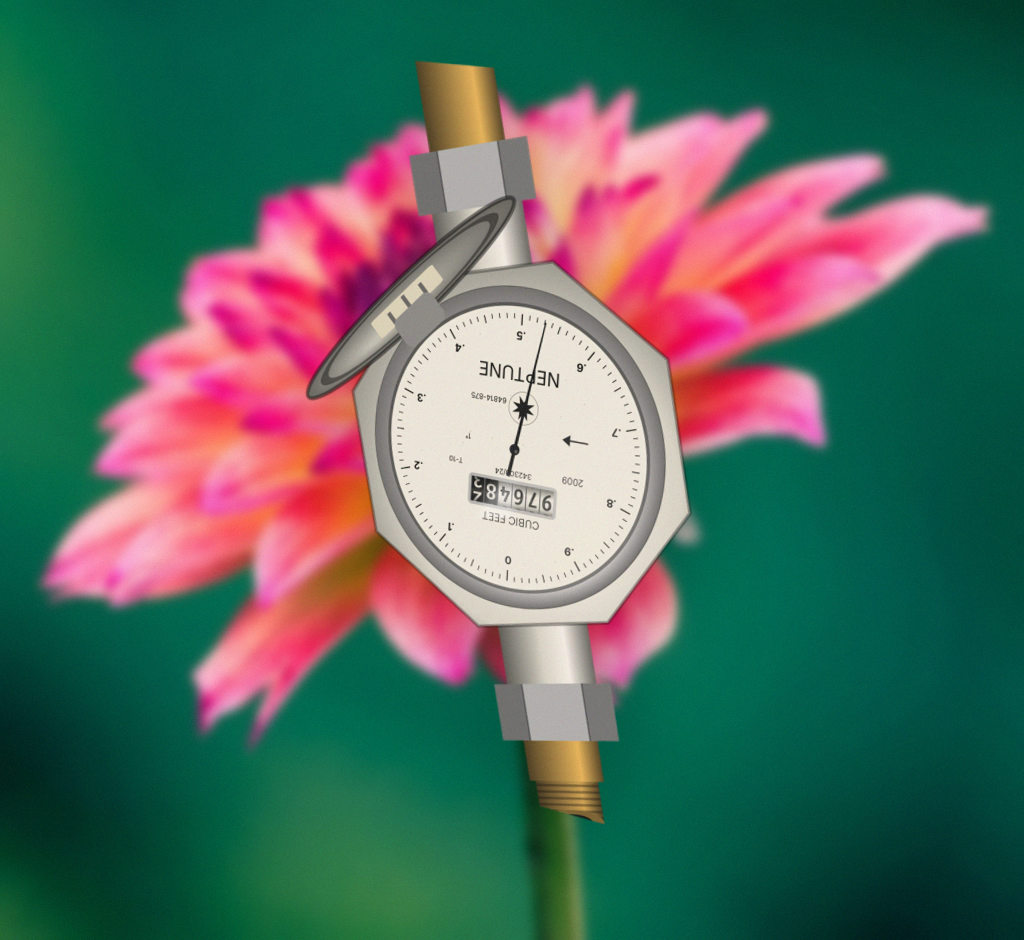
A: 976482.53 ft³
